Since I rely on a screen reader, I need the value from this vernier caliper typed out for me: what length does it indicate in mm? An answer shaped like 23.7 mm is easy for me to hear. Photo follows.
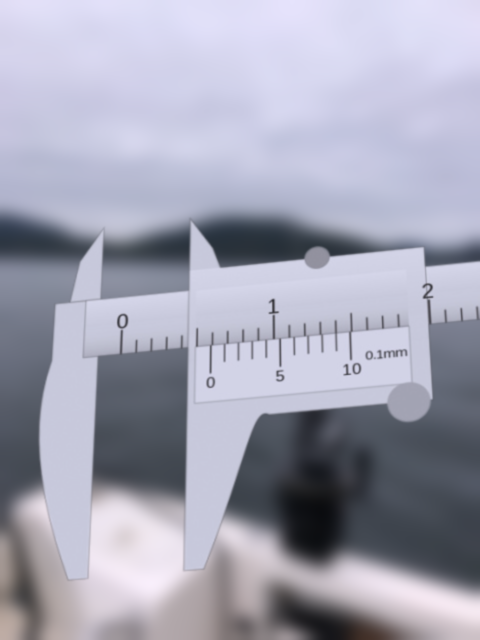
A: 5.9 mm
